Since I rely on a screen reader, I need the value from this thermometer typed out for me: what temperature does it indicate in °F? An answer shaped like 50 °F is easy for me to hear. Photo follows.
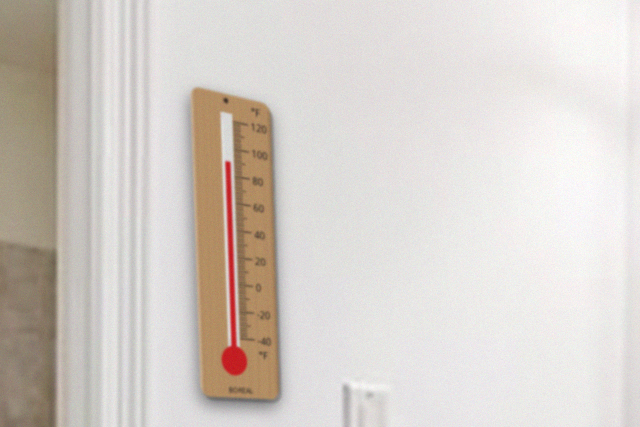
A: 90 °F
